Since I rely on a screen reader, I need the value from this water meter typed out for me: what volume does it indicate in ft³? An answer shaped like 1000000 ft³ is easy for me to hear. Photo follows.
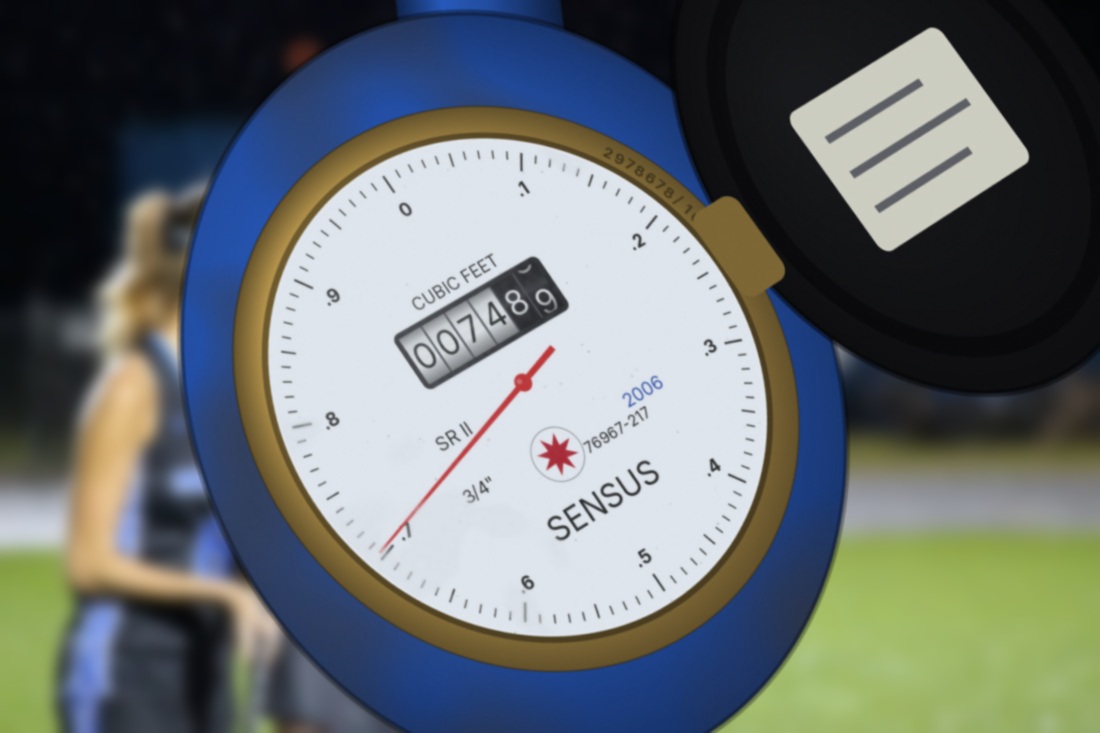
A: 7488.70 ft³
